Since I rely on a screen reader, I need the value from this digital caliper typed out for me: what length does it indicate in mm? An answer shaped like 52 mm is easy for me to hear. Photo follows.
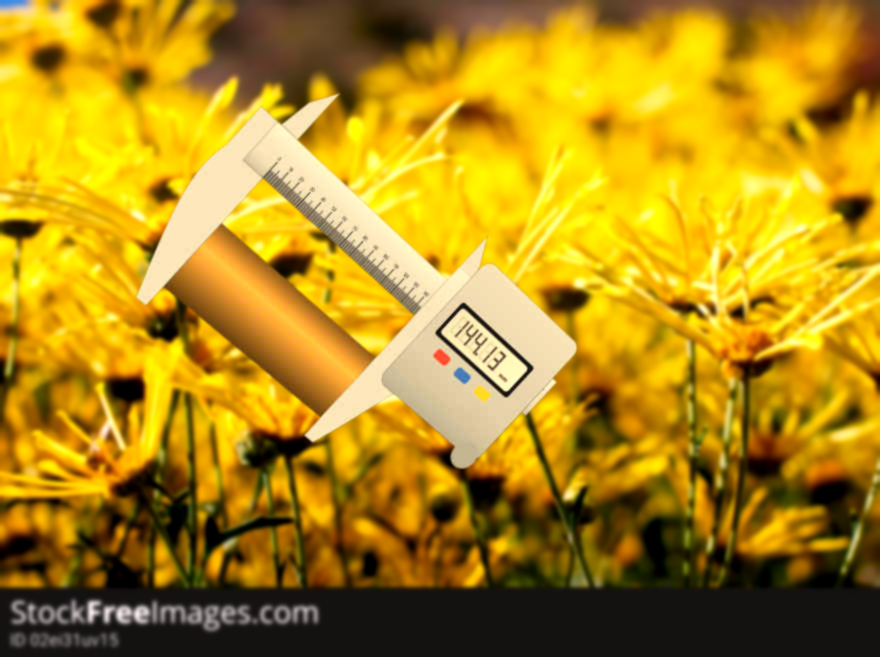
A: 144.13 mm
